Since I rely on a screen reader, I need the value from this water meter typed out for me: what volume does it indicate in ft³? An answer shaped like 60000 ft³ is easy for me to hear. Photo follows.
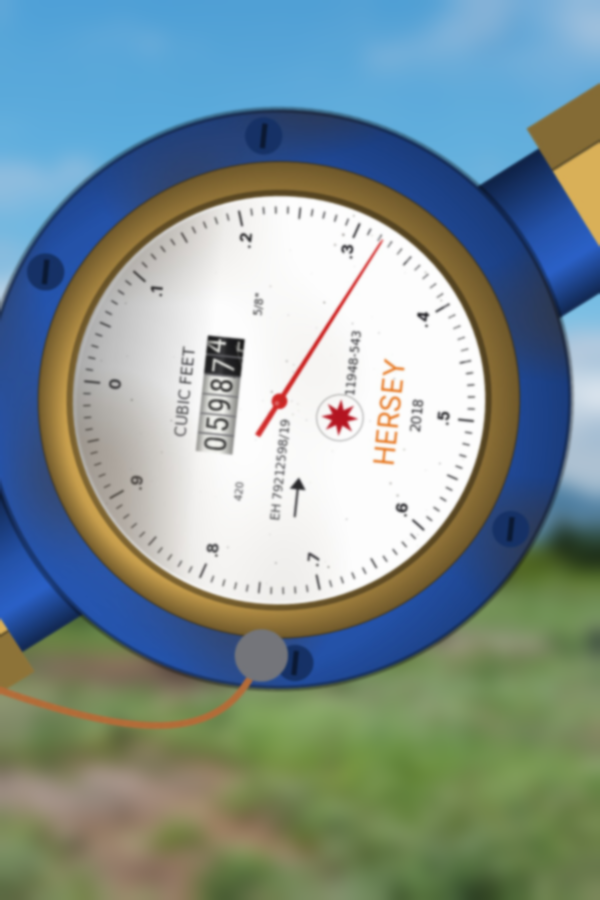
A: 59874.32 ft³
